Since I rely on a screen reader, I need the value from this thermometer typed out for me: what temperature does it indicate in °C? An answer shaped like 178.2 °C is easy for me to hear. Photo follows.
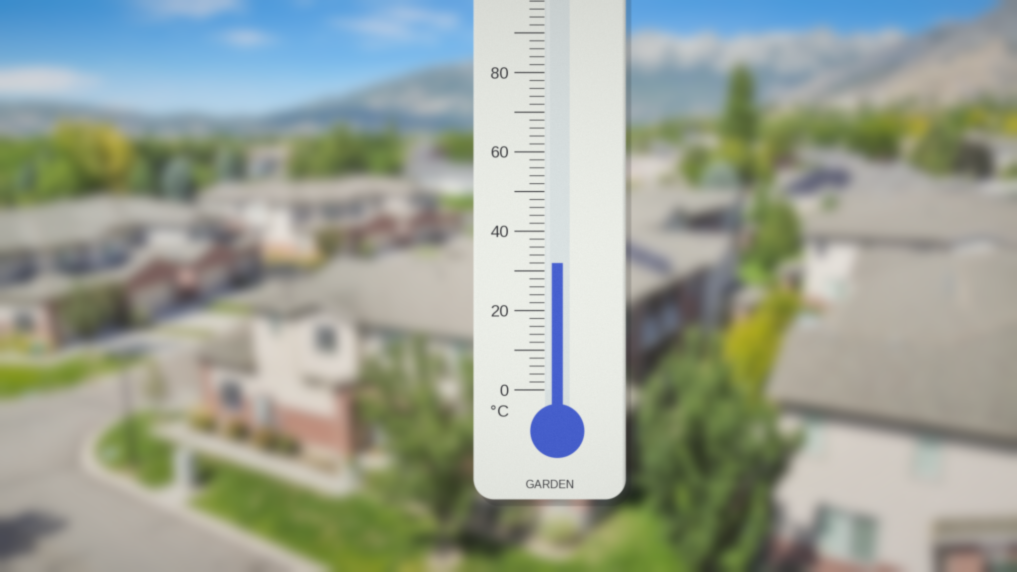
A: 32 °C
